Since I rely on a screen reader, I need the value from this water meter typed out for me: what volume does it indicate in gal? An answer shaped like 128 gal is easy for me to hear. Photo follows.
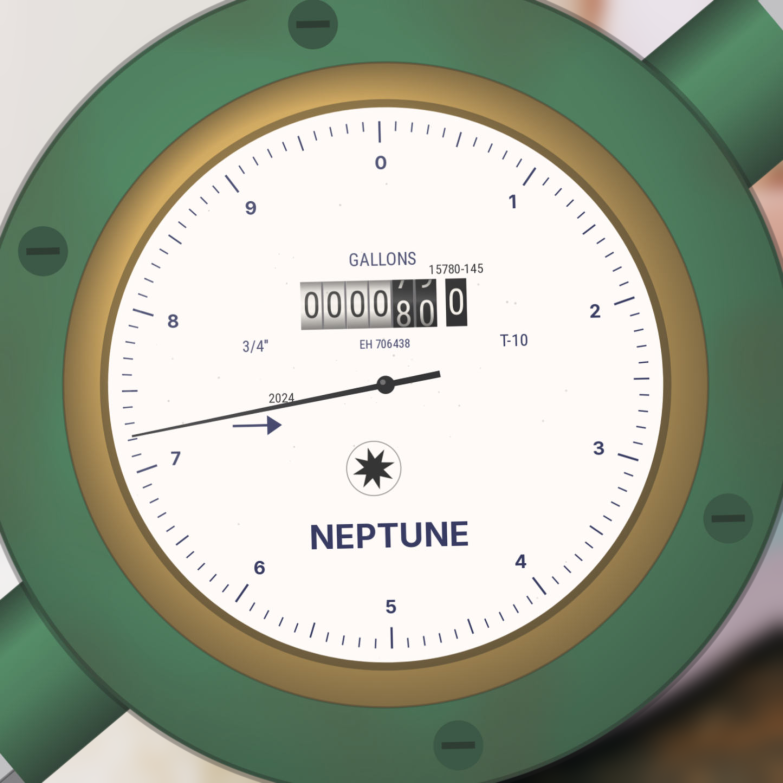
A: 797.2 gal
